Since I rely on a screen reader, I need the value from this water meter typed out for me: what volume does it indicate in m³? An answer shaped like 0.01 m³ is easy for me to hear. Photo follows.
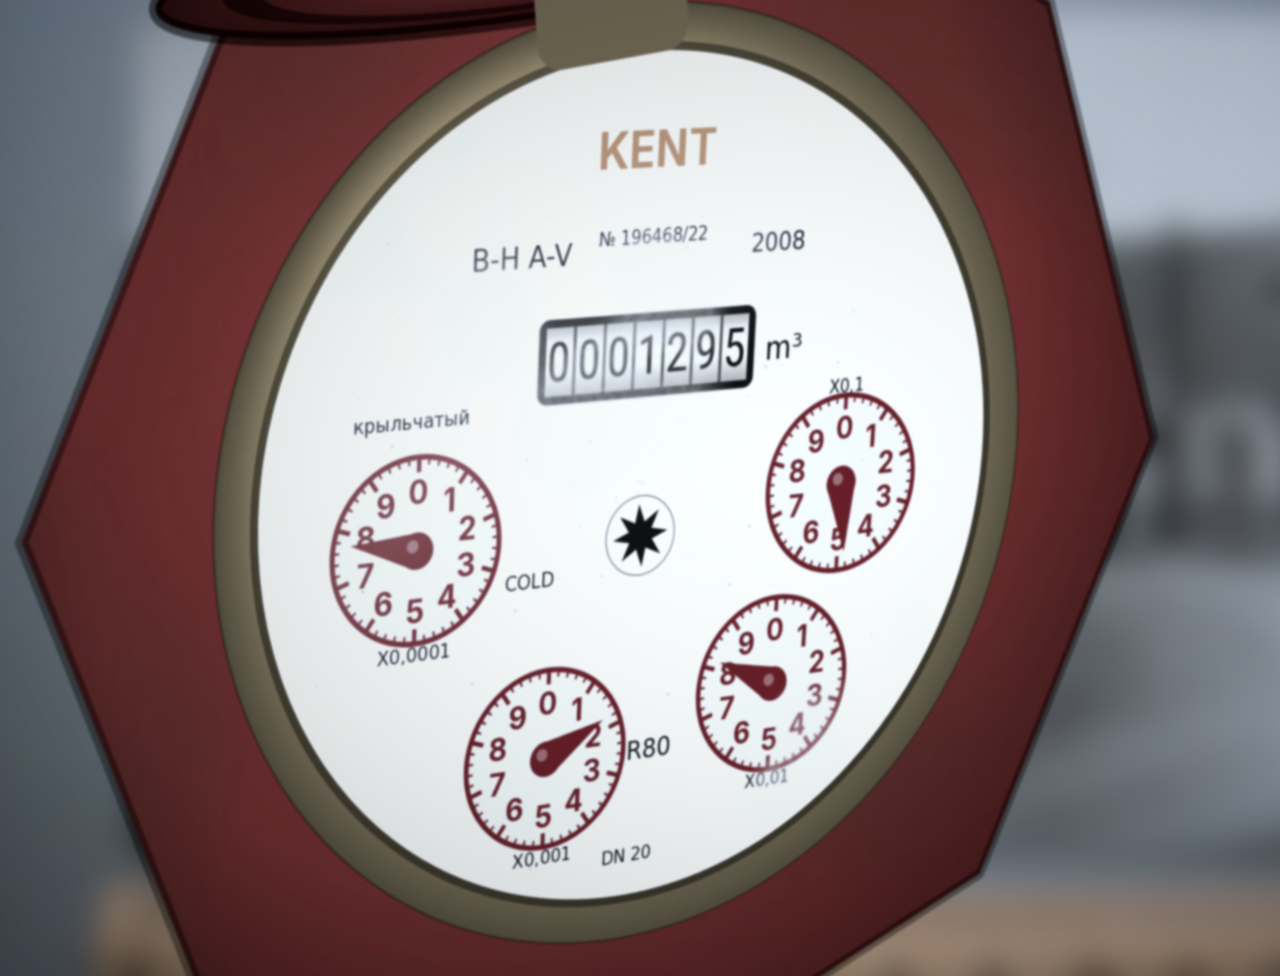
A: 1295.4817 m³
